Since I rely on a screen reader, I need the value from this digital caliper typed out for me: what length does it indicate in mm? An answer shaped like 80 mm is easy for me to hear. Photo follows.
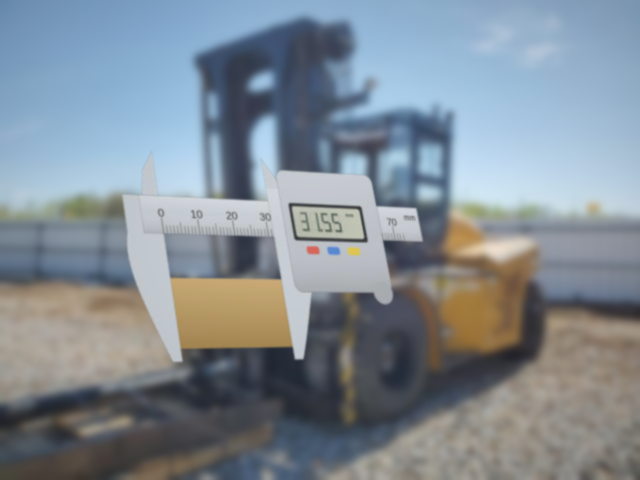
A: 31.55 mm
